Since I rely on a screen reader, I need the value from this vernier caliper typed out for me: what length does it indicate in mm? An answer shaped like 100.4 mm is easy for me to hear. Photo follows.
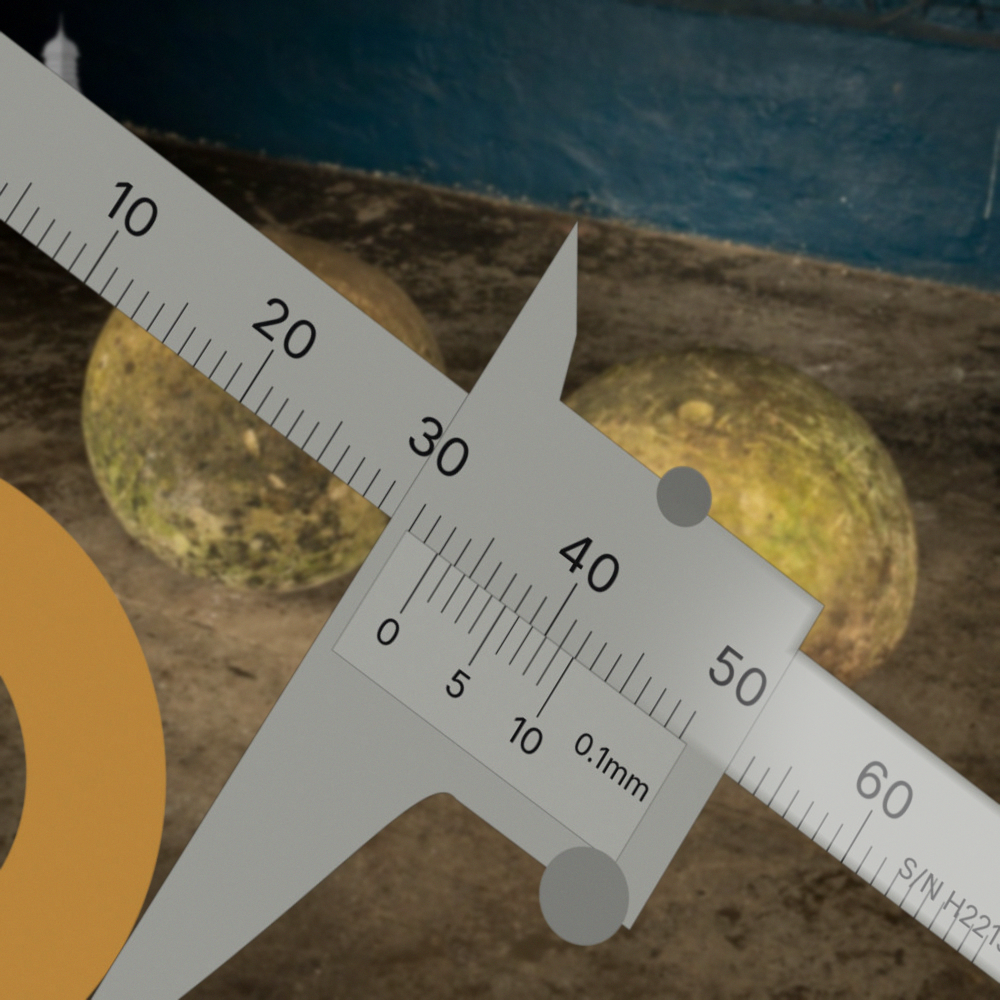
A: 32.9 mm
